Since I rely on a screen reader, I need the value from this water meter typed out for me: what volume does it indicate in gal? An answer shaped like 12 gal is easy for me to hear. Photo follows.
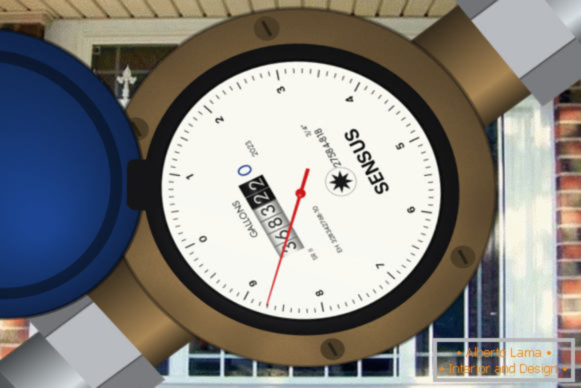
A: 3683218.7 gal
